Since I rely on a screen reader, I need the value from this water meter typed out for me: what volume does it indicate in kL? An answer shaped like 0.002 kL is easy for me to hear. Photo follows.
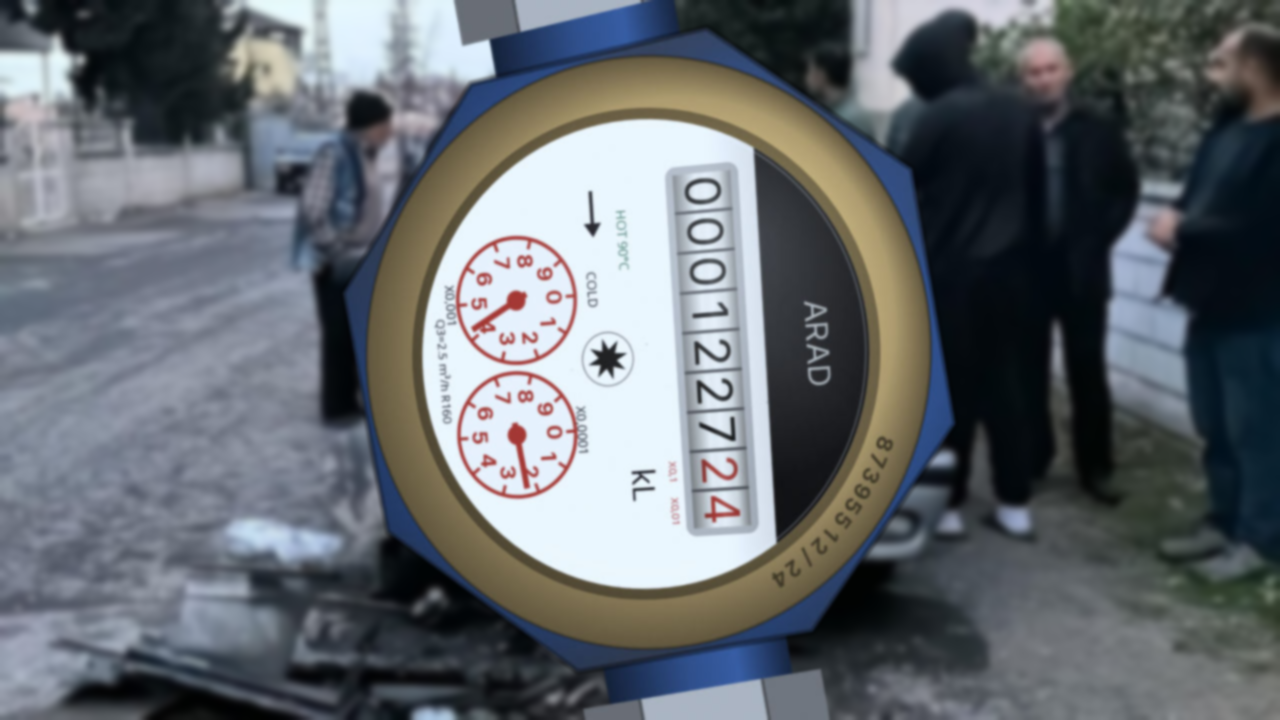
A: 1227.2442 kL
